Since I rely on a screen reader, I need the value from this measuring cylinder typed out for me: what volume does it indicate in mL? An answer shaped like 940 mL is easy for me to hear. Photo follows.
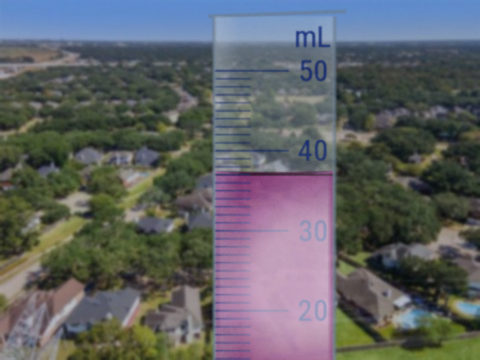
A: 37 mL
